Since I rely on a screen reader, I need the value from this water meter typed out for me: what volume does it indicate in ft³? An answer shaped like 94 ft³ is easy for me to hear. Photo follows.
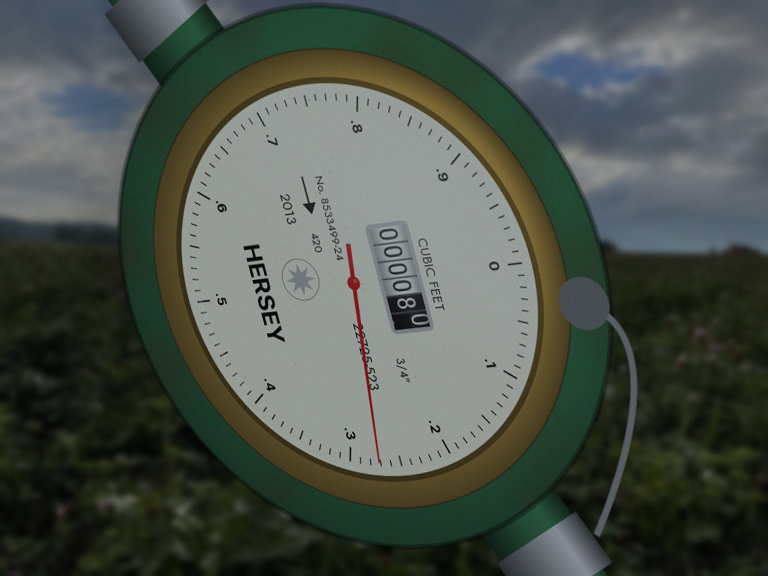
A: 80.27 ft³
